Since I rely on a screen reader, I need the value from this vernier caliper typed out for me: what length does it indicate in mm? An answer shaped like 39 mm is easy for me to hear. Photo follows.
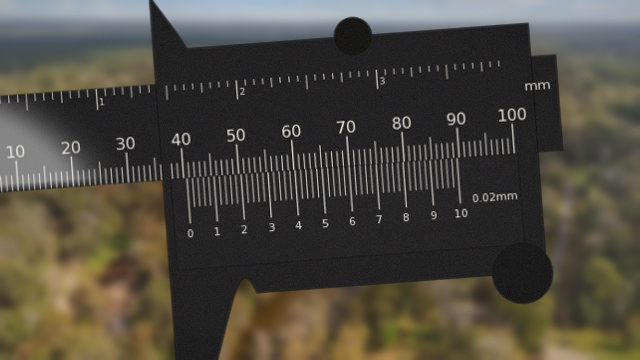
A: 40.6 mm
